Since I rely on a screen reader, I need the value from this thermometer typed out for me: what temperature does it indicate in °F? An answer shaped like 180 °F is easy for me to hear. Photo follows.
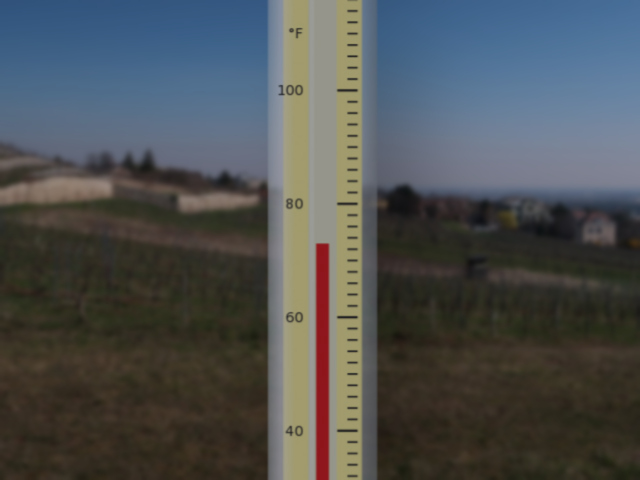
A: 73 °F
